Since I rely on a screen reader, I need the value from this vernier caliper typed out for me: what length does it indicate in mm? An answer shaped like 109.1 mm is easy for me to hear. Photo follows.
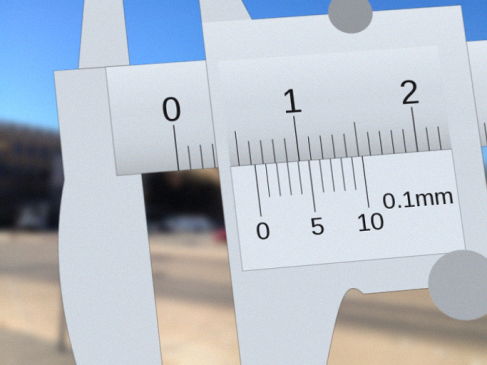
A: 6.3 mm
